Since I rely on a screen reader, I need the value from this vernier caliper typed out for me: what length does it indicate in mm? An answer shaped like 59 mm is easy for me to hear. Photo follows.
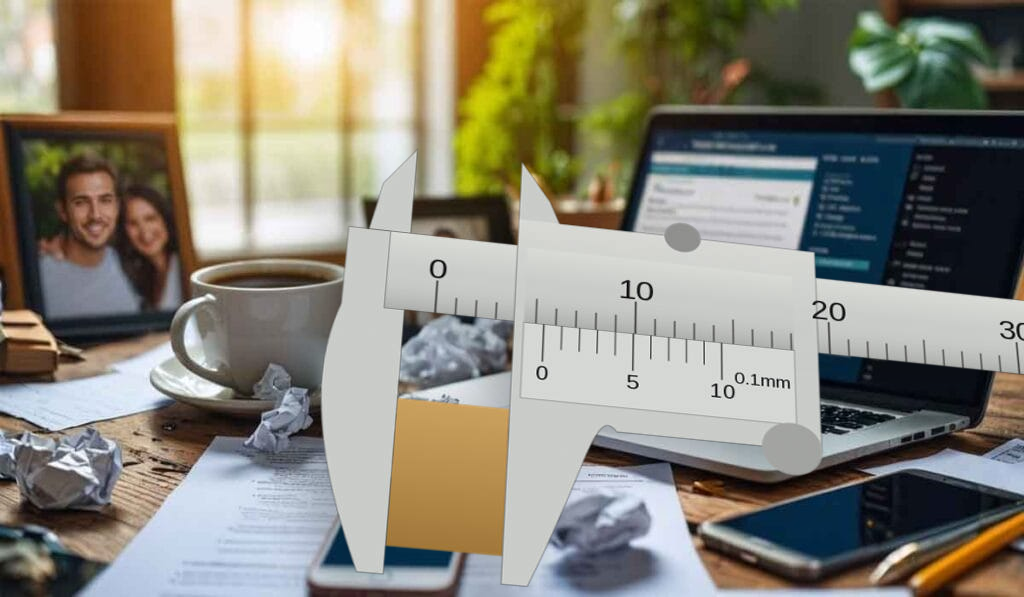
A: 5.4 mm
